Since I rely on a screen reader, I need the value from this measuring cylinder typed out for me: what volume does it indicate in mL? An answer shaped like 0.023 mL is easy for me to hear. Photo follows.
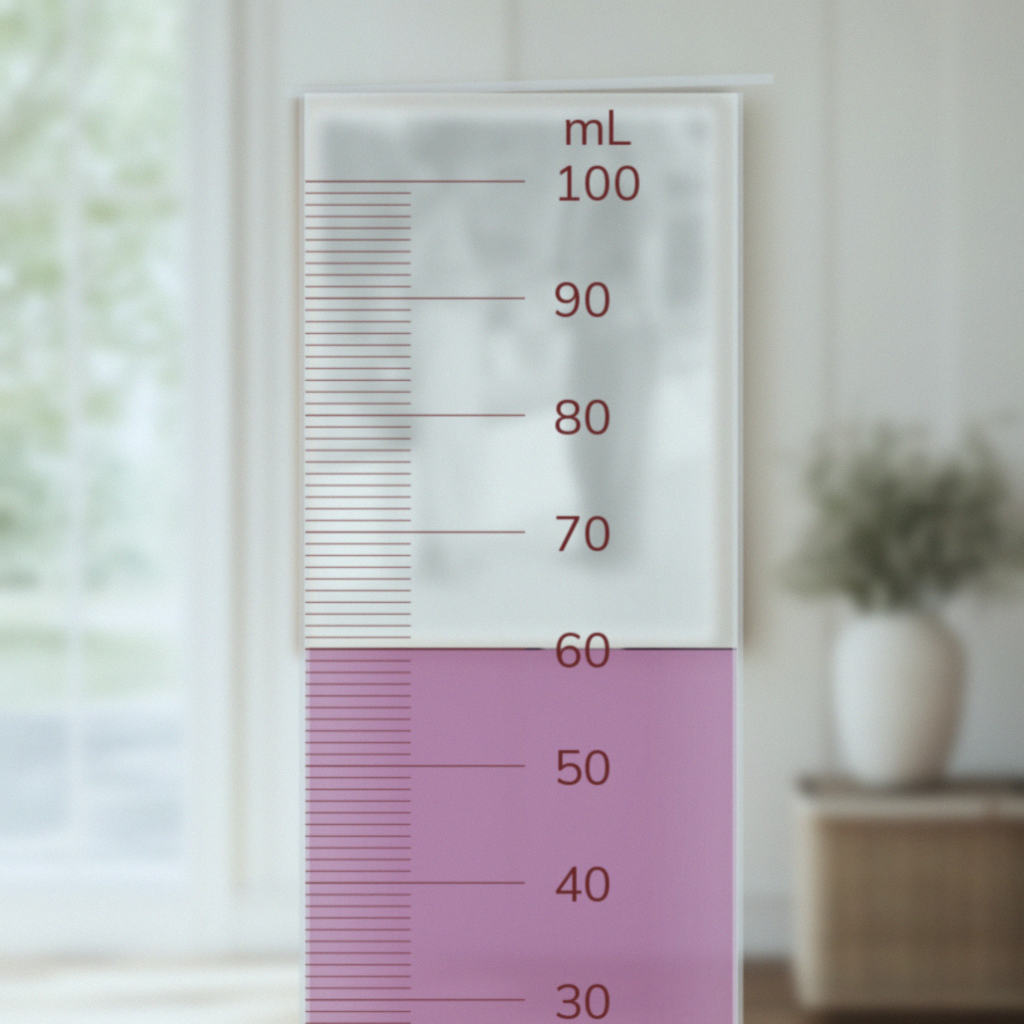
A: 60 mL
